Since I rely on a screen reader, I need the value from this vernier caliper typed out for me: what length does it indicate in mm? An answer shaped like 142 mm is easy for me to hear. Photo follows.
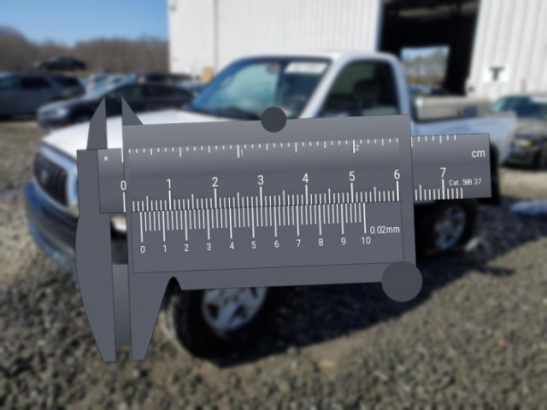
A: 3.5 mm
